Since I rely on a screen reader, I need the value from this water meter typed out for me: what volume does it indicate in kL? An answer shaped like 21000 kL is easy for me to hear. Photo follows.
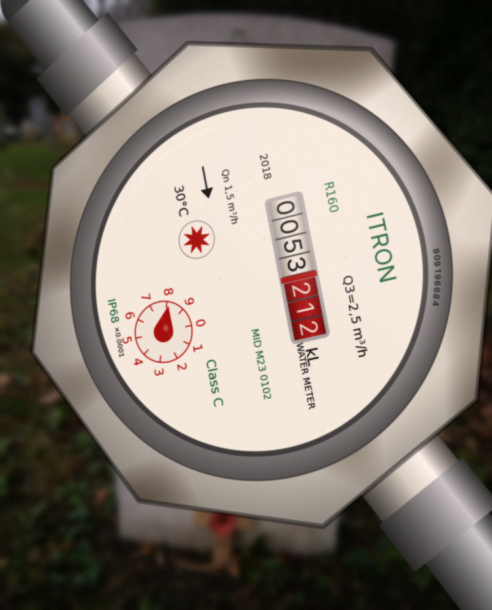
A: 53.2128 kL
